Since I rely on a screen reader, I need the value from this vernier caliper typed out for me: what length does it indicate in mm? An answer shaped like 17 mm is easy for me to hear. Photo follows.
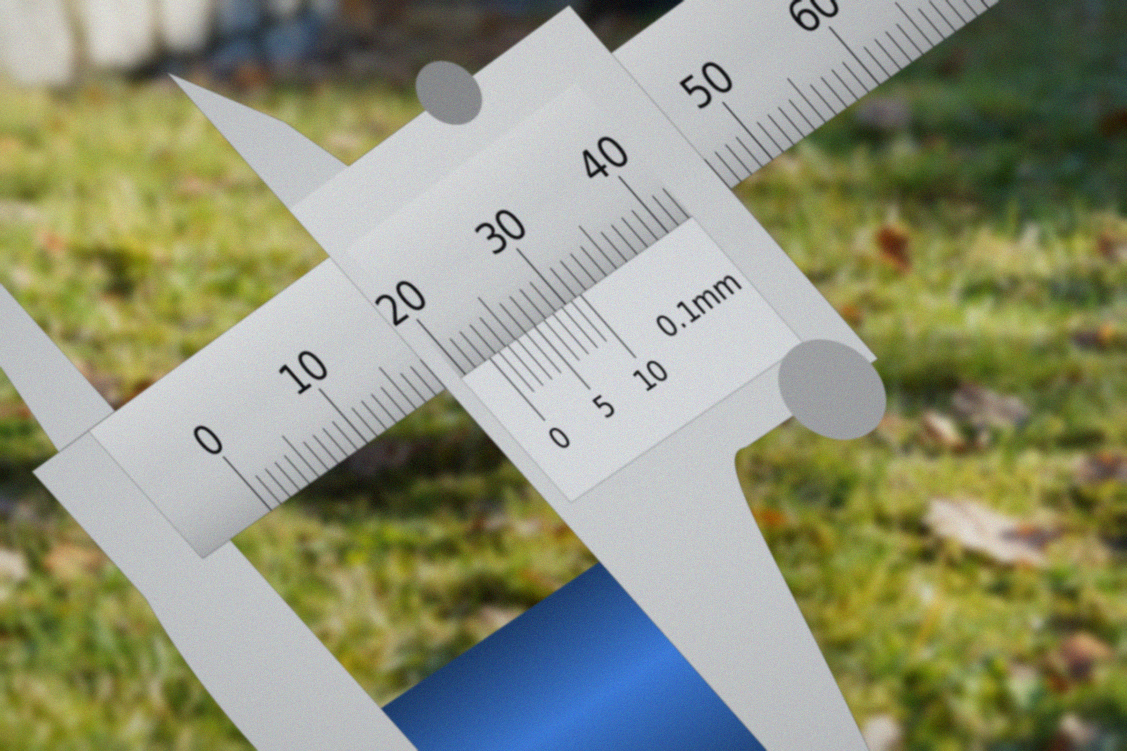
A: 22.4 mm
